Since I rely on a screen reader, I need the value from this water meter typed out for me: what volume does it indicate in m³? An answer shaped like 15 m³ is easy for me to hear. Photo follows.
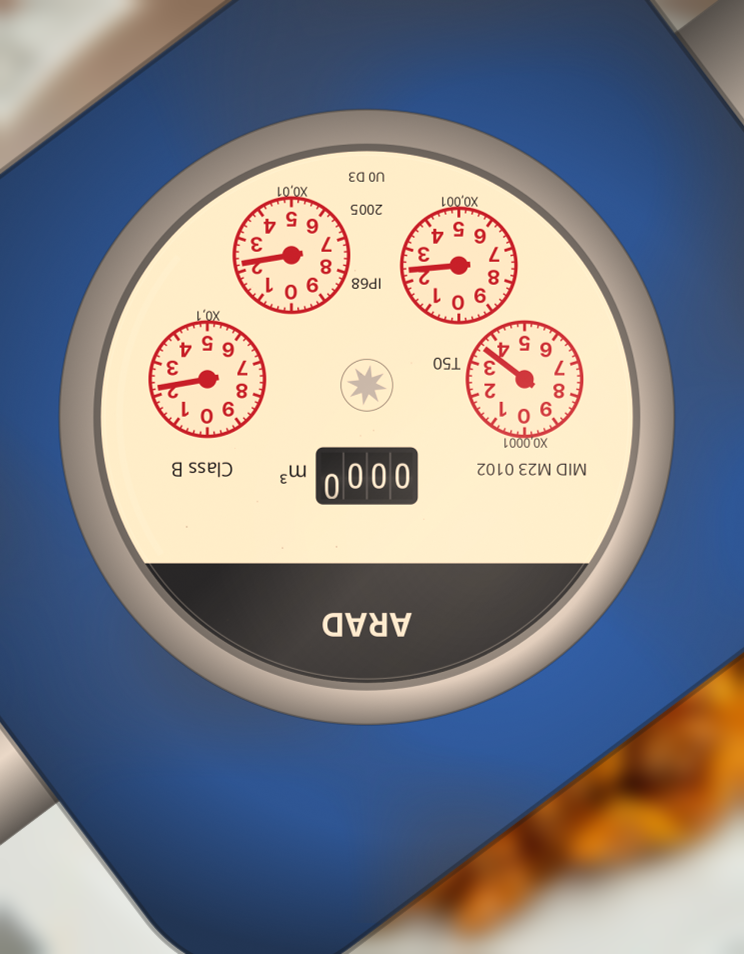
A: 0.2223 m³
